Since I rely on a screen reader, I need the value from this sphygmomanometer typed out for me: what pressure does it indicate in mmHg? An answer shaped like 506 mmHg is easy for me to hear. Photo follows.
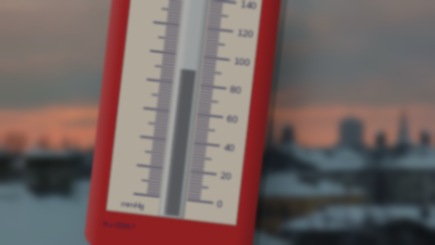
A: 90 mmHg
